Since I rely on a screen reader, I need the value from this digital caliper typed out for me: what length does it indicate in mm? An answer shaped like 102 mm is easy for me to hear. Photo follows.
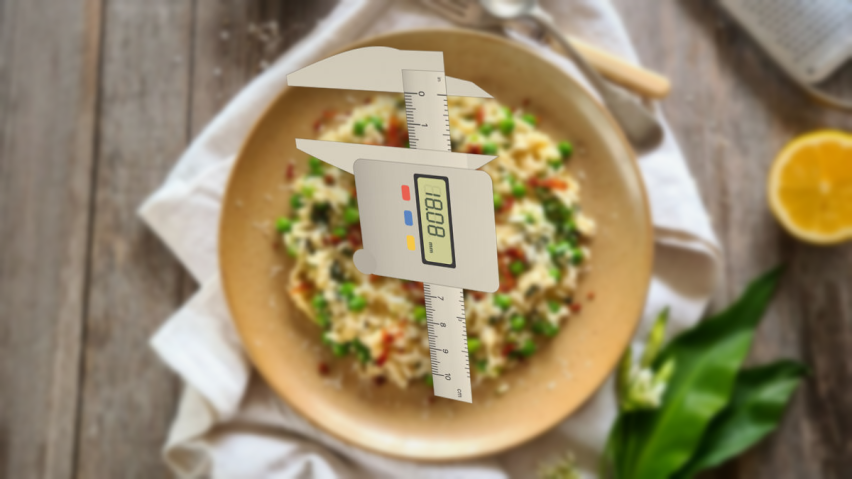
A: 18.08 mm
